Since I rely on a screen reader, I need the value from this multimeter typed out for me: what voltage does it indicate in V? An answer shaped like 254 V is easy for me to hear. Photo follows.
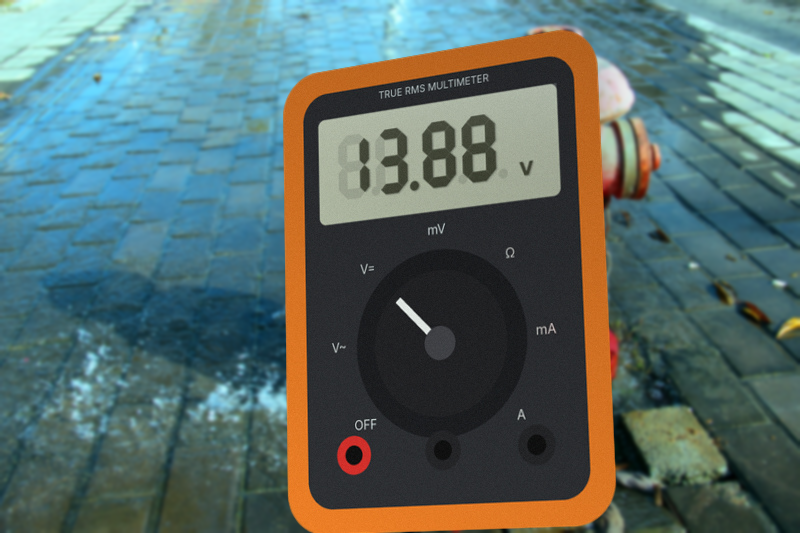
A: 13.88 V
